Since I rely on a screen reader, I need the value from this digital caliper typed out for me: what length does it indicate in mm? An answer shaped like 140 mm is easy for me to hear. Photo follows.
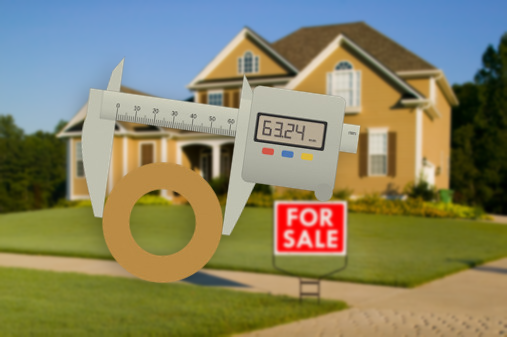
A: 63.24 mm
